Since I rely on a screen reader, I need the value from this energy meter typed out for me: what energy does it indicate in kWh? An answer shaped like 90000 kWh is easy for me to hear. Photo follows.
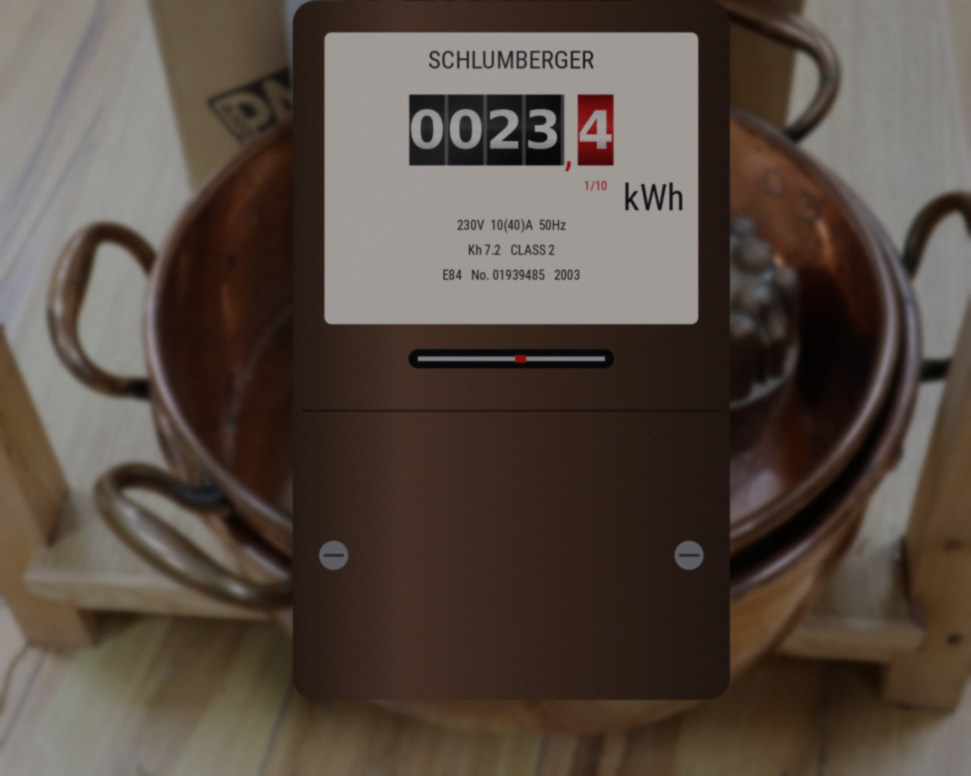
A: 23.4 kWh
